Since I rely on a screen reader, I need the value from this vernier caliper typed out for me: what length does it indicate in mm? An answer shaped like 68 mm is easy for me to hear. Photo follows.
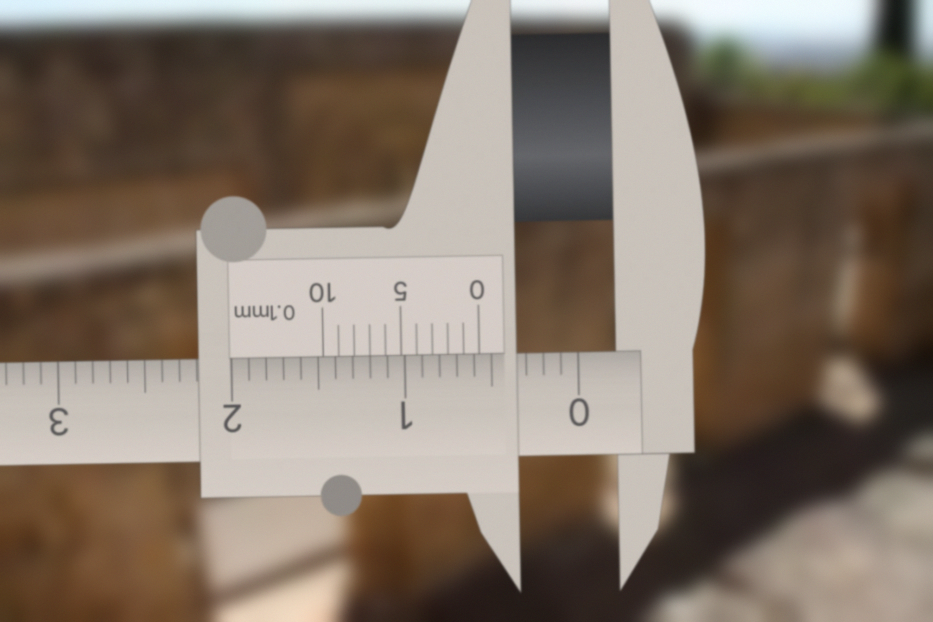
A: 5.7 mm
